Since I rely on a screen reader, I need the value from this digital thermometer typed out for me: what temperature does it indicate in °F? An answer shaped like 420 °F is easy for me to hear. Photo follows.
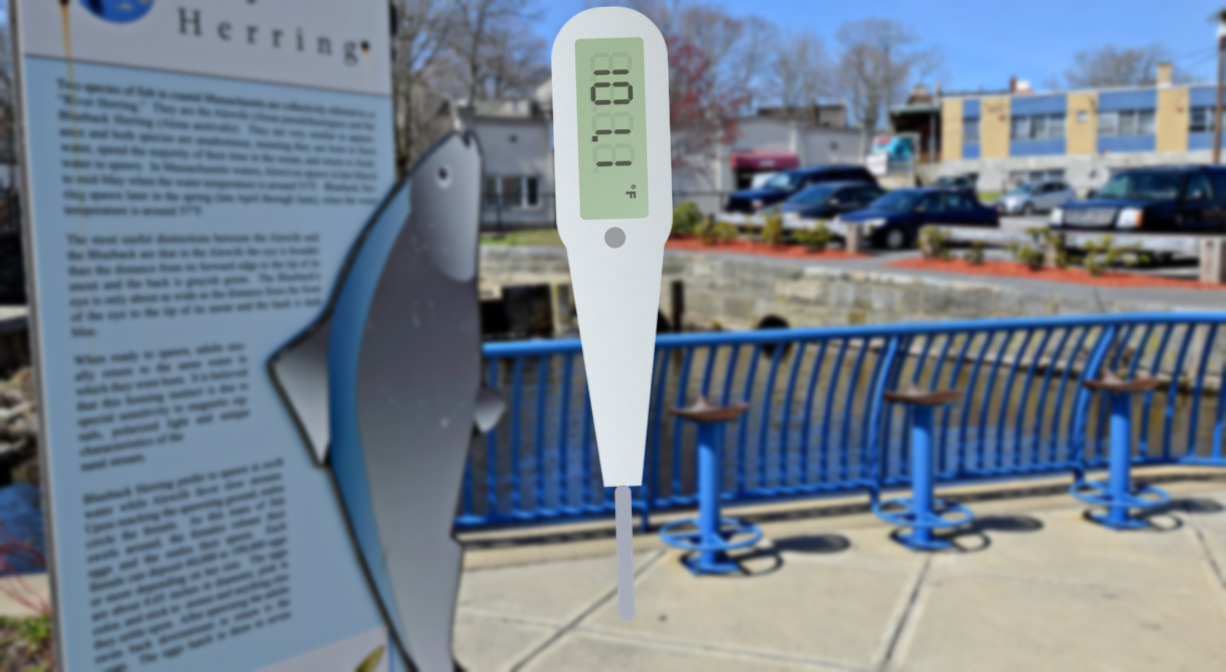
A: 101.1 °F
